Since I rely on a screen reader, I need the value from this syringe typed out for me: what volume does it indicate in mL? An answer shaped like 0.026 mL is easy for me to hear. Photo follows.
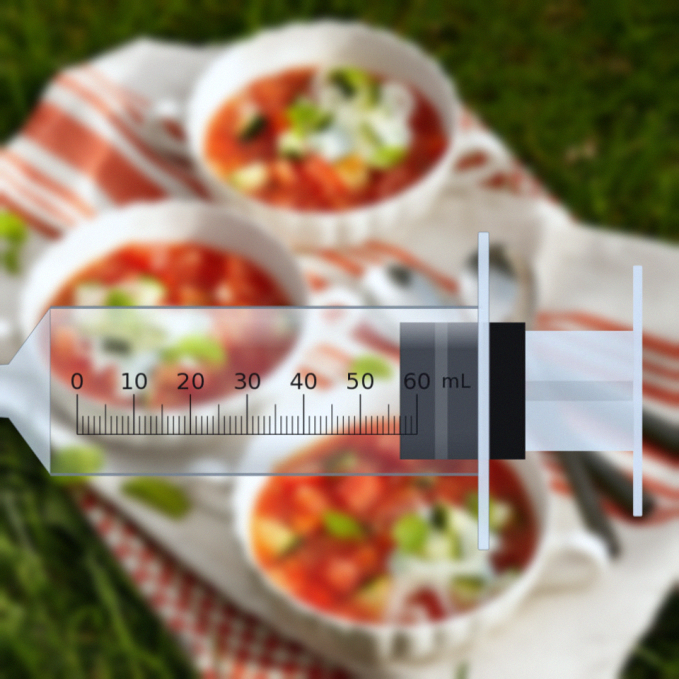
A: 57 mL
